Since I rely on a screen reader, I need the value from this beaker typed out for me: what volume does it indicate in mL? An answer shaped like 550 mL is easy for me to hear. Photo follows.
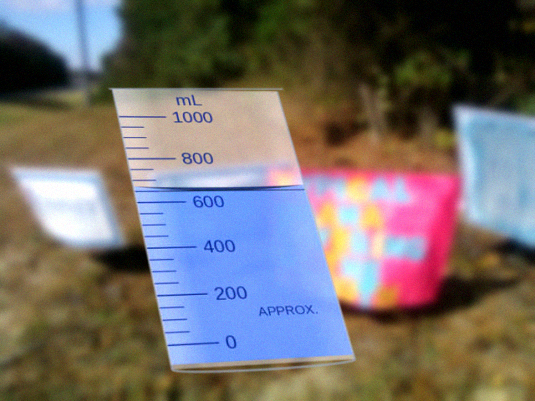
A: 650 mL
